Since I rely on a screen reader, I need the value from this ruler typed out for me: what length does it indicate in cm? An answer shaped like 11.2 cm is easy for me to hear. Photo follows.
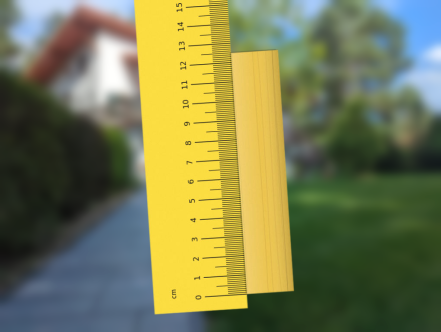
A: 12.5 cm
